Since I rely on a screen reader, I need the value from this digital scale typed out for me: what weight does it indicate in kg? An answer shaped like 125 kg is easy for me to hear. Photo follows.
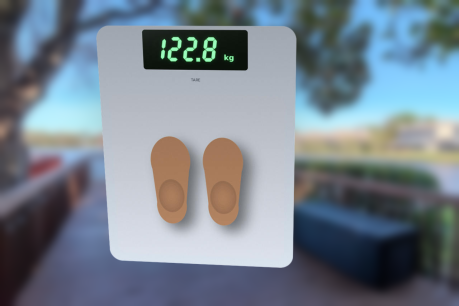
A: 122.8 kg
